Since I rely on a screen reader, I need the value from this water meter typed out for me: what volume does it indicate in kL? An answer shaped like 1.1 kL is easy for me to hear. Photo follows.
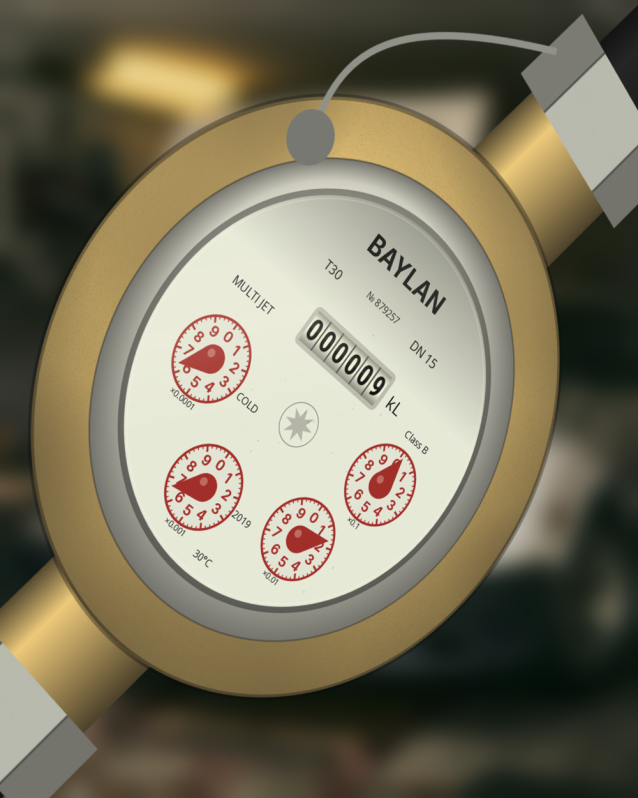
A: 9.0166 kL
